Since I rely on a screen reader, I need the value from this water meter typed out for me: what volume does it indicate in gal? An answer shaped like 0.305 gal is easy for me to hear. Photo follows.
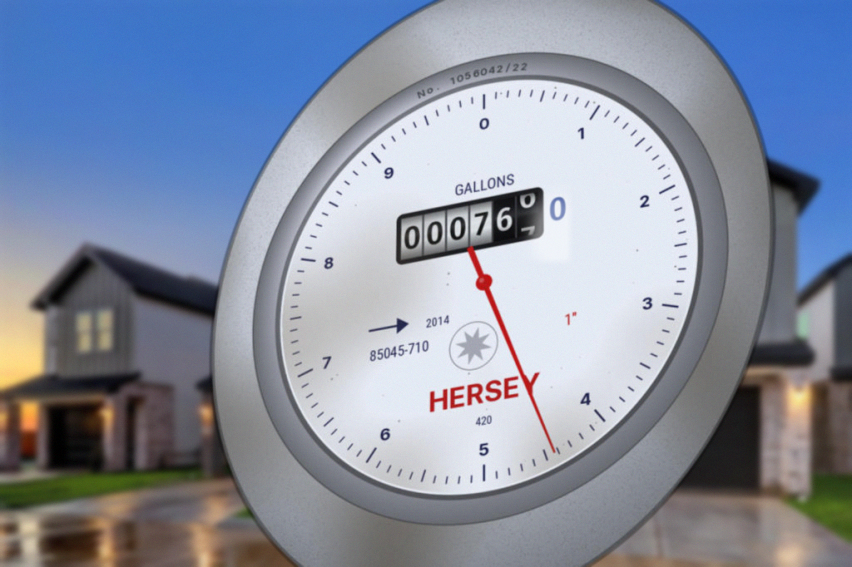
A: 7664.4 gal
